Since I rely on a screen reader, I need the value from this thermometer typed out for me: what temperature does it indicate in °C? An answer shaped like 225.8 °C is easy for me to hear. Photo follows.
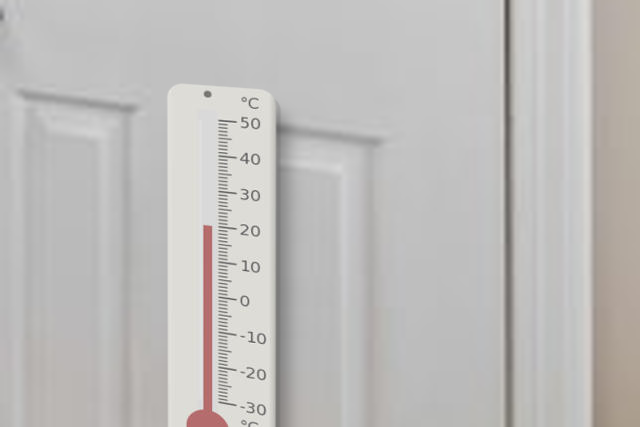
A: 20 °C
